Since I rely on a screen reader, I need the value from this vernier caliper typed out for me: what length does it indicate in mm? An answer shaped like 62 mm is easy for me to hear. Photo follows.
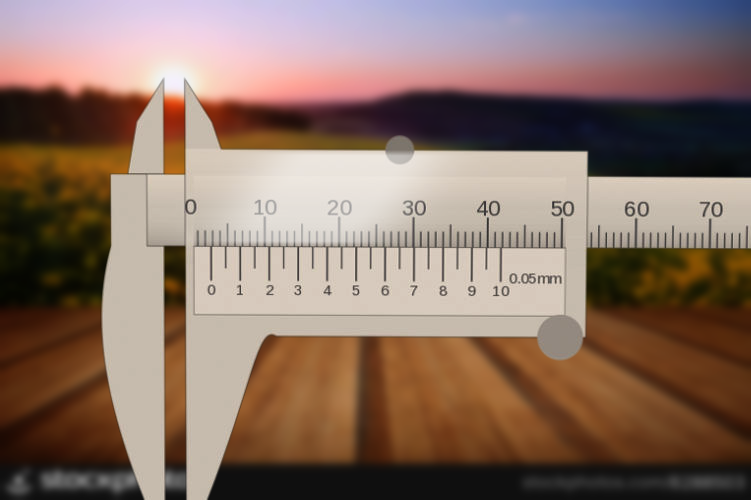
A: 2.8 mm
